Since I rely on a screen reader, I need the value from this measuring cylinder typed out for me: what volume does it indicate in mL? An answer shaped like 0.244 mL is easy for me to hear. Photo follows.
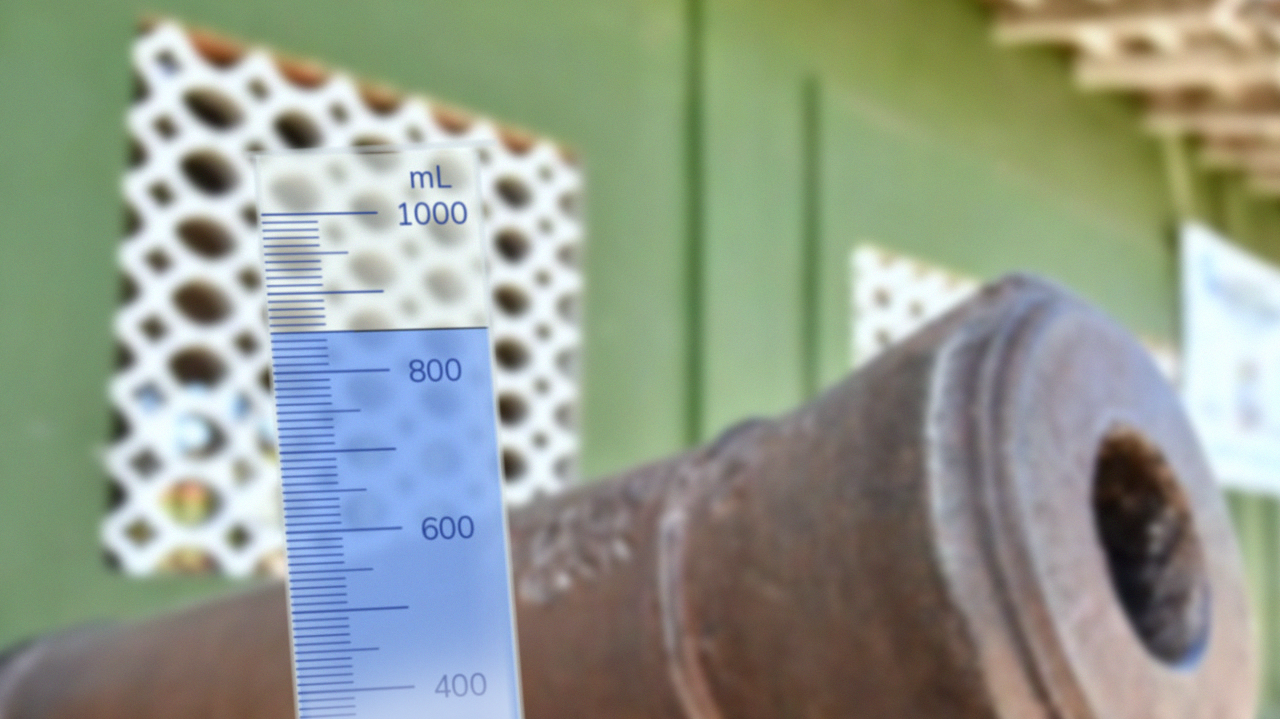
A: 850 mL
